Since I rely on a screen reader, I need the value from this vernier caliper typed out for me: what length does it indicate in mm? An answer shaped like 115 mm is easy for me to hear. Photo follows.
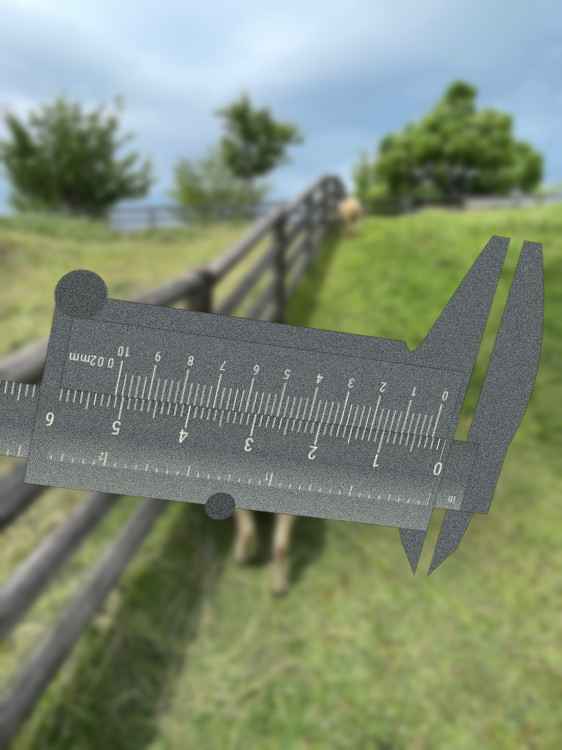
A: 2.2 mm
